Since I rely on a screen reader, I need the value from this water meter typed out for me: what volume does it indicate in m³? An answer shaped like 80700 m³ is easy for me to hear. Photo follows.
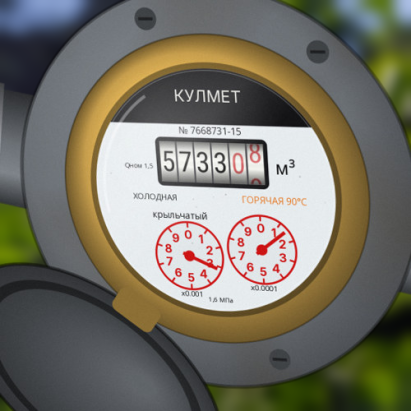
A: 5733.0831 m³
